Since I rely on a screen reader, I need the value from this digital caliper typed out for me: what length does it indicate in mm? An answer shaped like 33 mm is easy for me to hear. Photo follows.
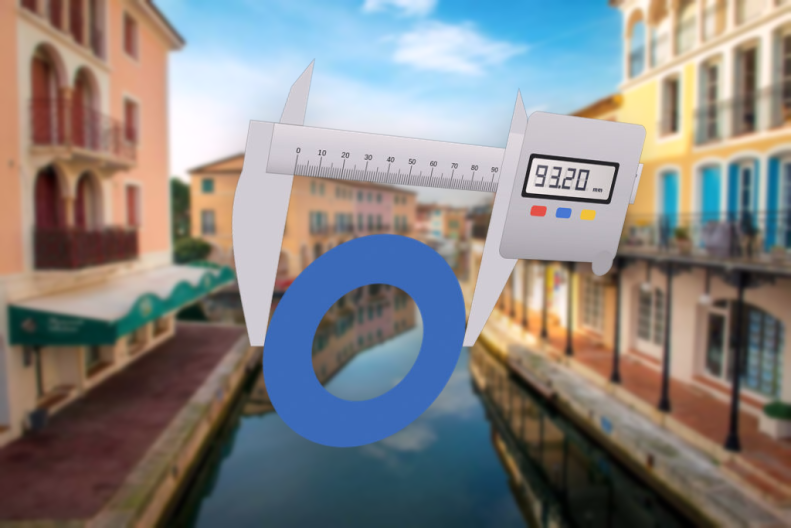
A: 93.20 mm
